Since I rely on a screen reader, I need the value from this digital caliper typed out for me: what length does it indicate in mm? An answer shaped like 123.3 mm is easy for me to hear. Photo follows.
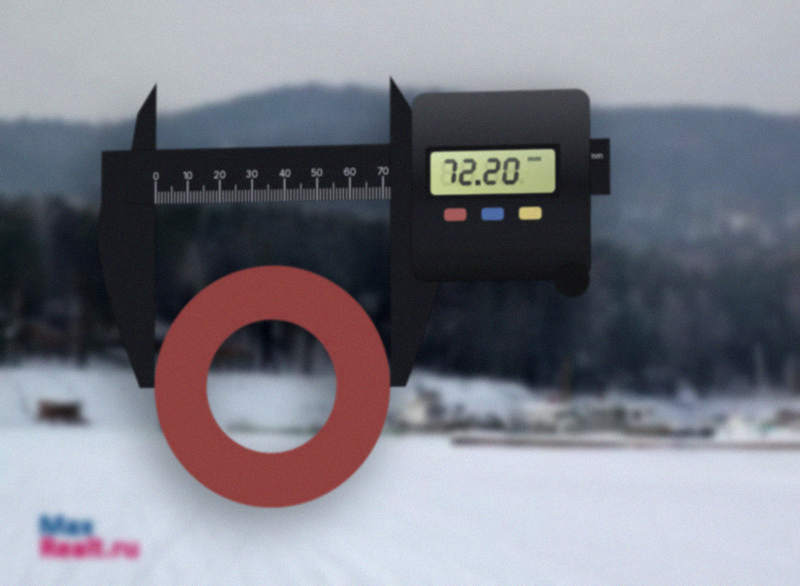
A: 72.20 mm
